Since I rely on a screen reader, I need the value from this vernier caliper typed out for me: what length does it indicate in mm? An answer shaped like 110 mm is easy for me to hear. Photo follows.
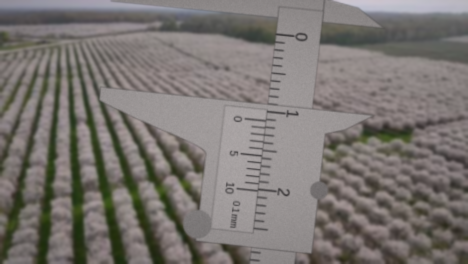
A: 11.2 mm
